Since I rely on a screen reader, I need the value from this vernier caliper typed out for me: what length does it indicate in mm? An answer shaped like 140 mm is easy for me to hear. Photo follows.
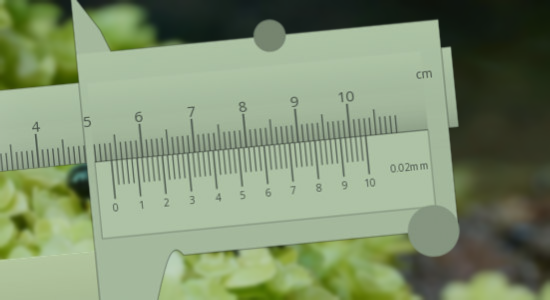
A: 54.0 mm
